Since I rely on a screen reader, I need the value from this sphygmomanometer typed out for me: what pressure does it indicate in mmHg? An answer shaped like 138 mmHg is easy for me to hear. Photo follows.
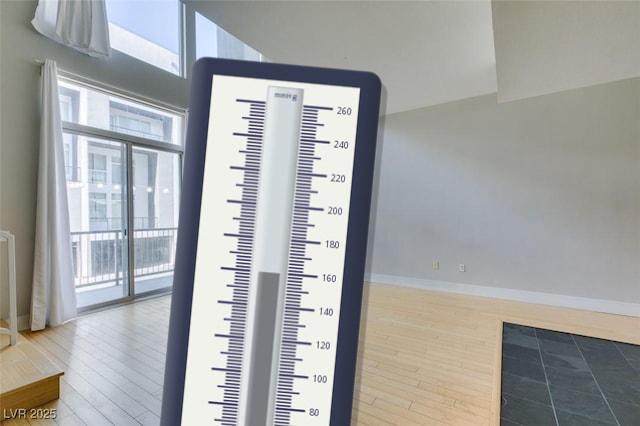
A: 160 mmHg
